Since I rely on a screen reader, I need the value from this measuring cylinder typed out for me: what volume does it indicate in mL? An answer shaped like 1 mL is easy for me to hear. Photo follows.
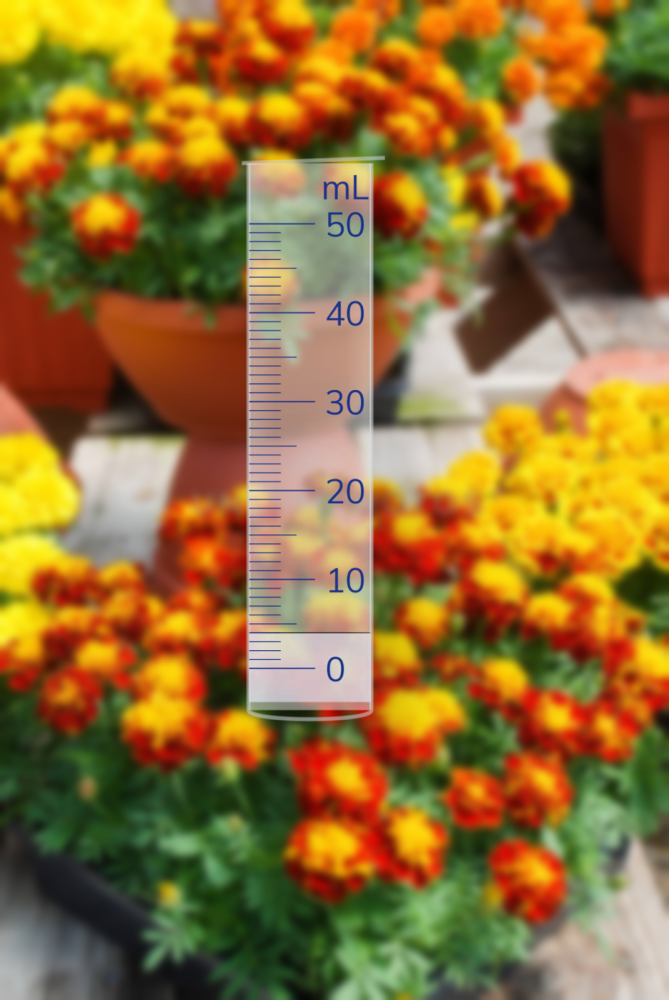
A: 4 mL
